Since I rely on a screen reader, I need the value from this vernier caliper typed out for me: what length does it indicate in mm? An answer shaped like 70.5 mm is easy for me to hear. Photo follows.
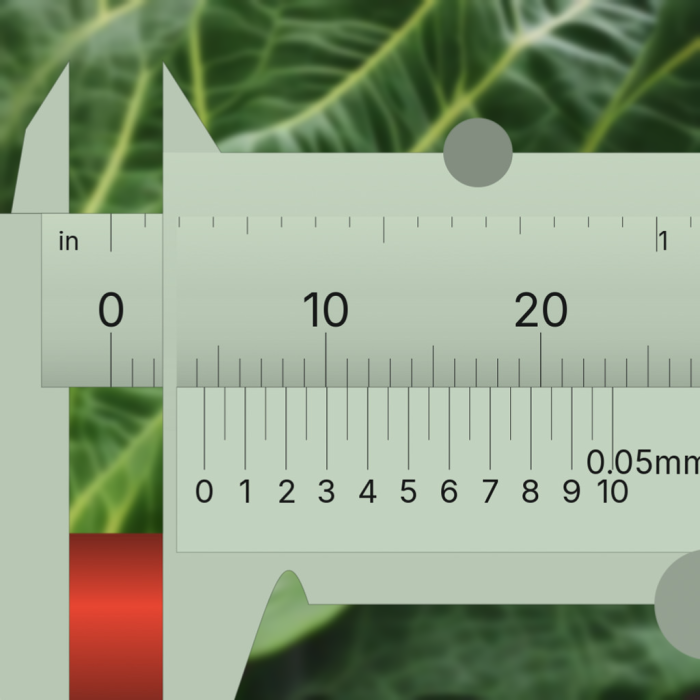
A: 4.35 mm
